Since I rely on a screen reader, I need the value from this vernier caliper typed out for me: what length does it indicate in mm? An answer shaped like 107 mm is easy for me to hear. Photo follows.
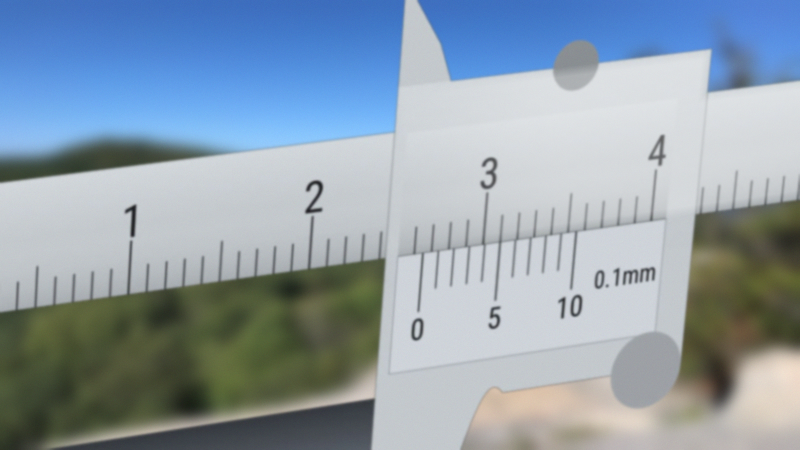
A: 26.5 mm
